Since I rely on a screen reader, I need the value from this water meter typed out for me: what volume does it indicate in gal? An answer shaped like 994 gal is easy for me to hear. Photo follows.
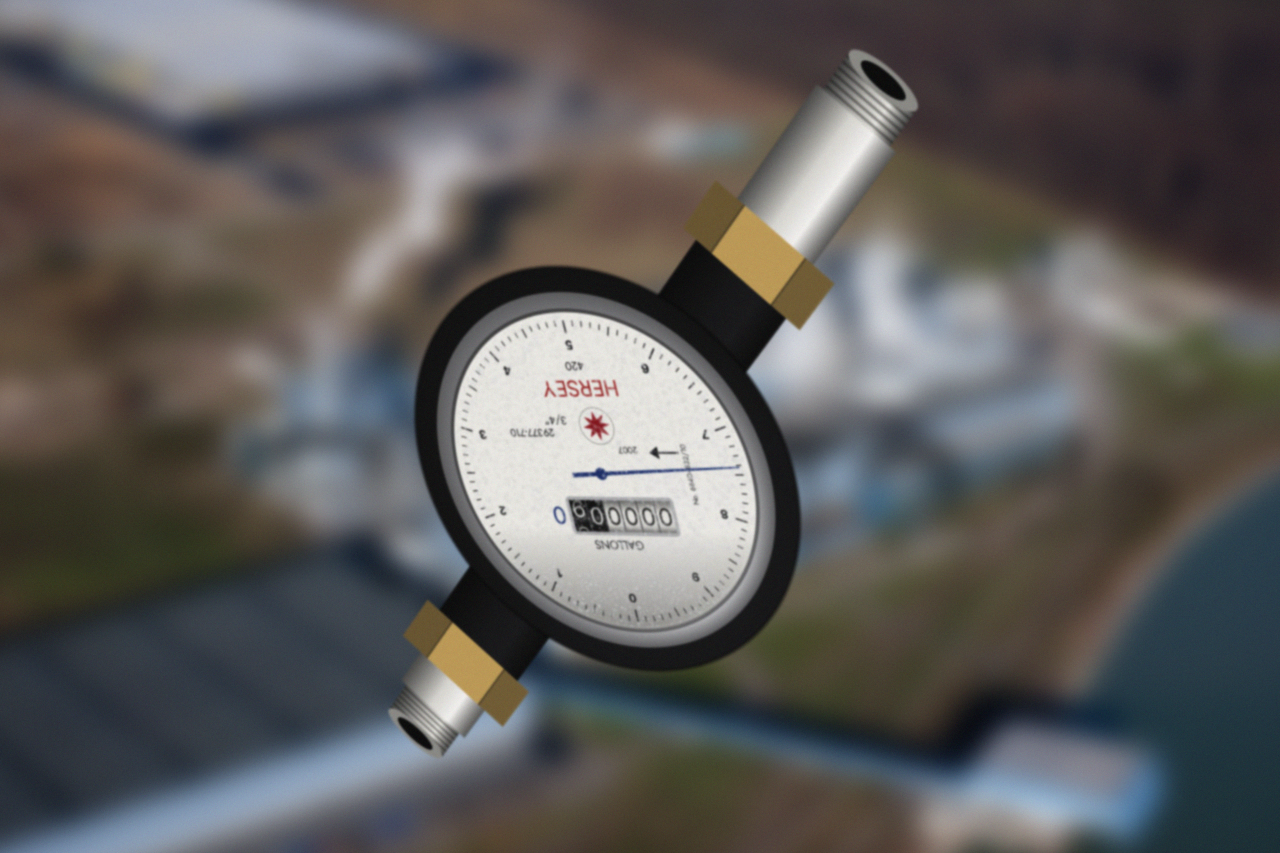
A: 87.4 gal
